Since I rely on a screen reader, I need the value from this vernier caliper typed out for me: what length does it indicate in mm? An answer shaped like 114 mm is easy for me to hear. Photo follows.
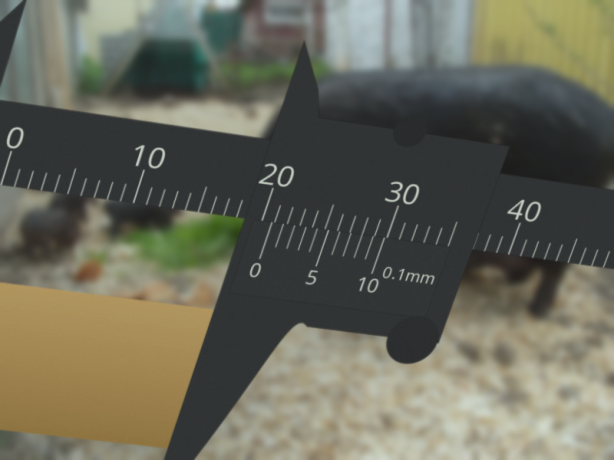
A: 20.8 mm
